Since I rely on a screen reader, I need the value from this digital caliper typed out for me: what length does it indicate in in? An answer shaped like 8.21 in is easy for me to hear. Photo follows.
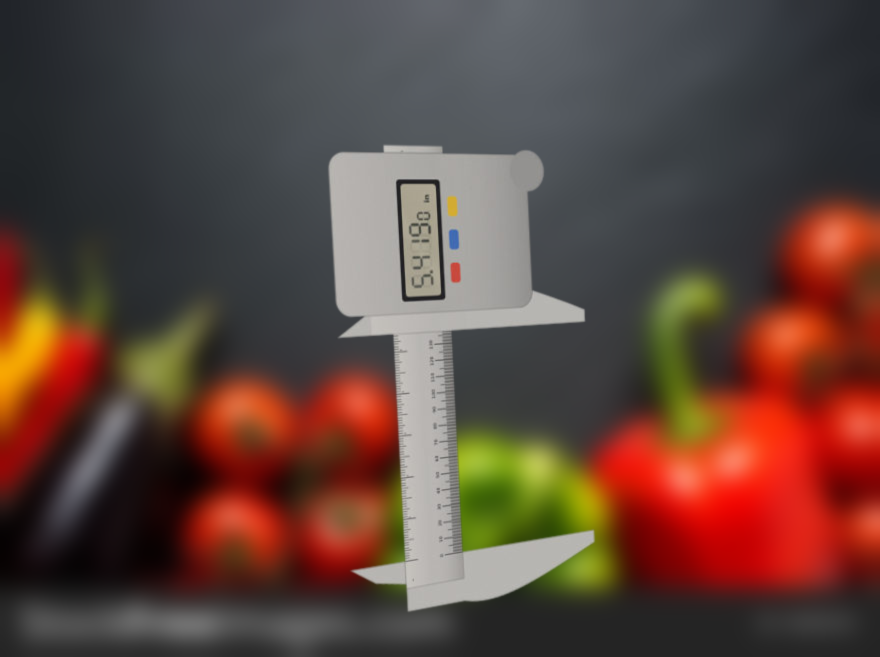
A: 5.4190 in
